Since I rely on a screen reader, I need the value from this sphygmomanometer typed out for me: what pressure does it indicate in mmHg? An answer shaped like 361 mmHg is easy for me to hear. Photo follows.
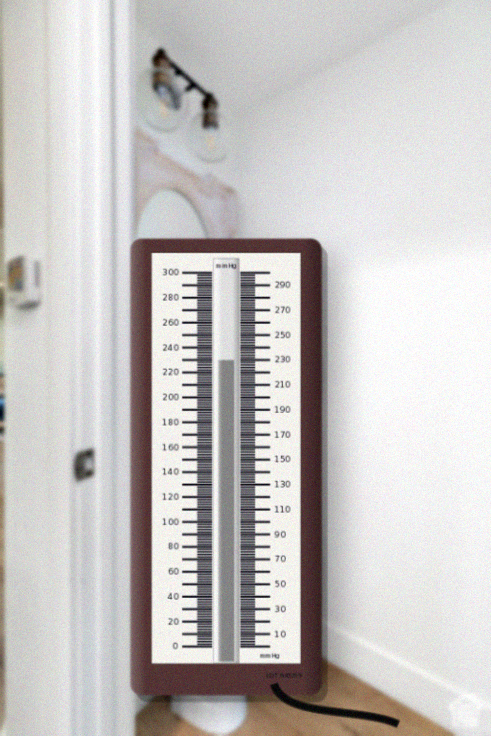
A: 230 mmHg
